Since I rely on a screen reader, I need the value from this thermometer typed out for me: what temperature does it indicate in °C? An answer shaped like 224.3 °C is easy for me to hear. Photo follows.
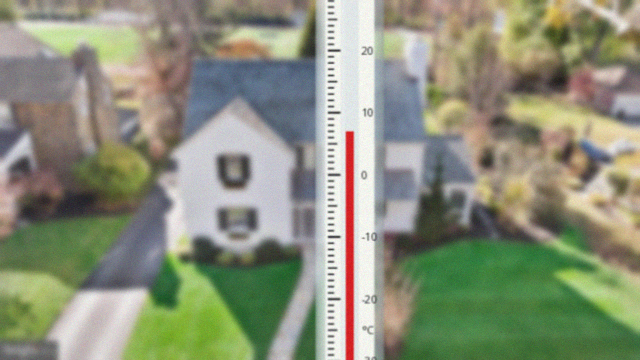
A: 7 °C
